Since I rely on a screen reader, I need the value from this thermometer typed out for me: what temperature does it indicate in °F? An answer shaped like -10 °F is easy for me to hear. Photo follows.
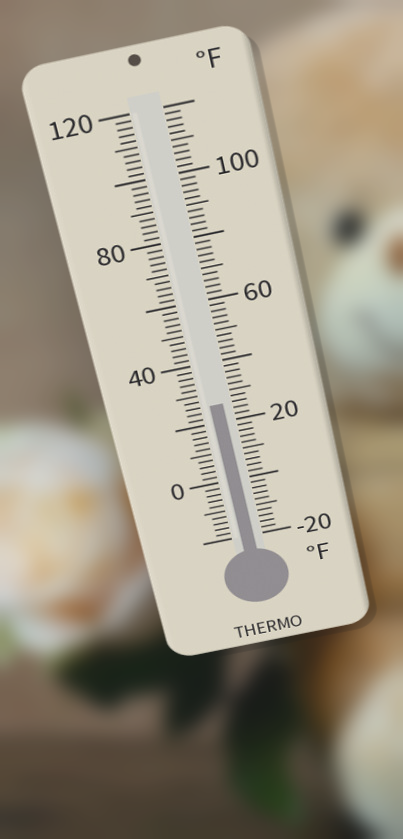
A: 26 °F
